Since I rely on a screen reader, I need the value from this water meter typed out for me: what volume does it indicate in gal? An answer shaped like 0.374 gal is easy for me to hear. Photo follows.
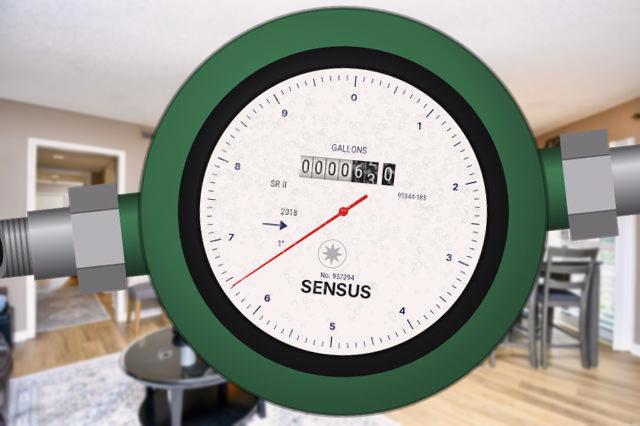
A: 626.4 gal
